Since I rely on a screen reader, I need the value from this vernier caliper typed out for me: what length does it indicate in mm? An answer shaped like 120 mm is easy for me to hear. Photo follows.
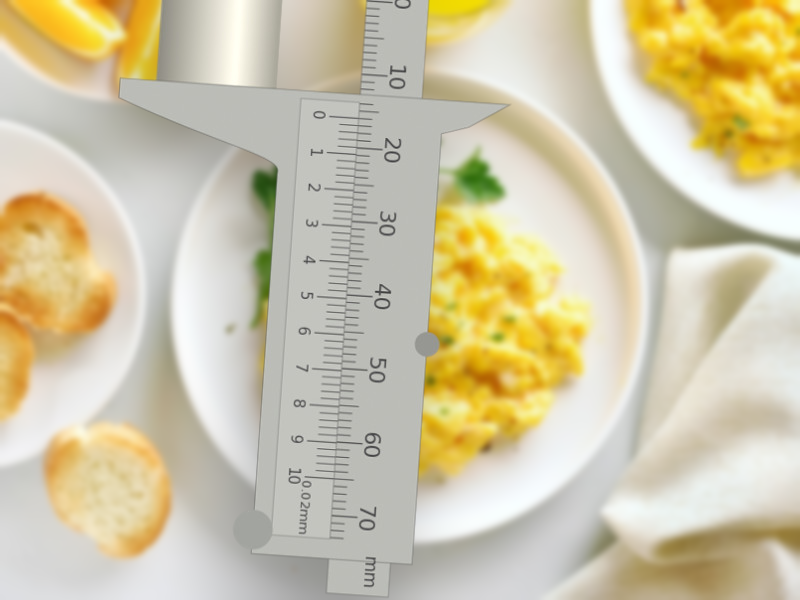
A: 16.0 mm
